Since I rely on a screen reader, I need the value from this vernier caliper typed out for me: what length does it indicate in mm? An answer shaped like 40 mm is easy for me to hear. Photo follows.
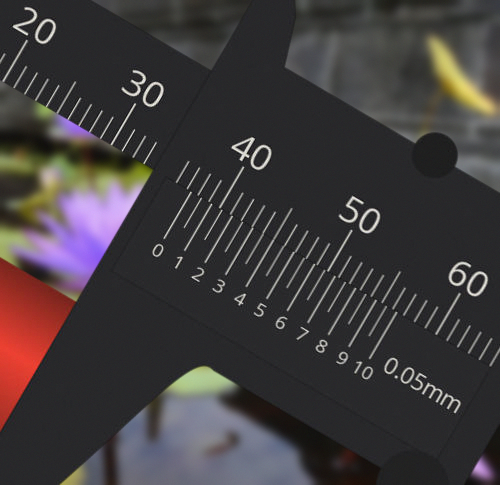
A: 37.4 mm
